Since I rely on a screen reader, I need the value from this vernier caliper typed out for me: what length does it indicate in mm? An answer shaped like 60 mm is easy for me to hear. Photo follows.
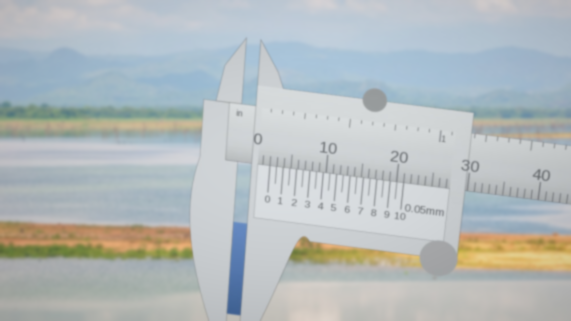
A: 2.0 mm
